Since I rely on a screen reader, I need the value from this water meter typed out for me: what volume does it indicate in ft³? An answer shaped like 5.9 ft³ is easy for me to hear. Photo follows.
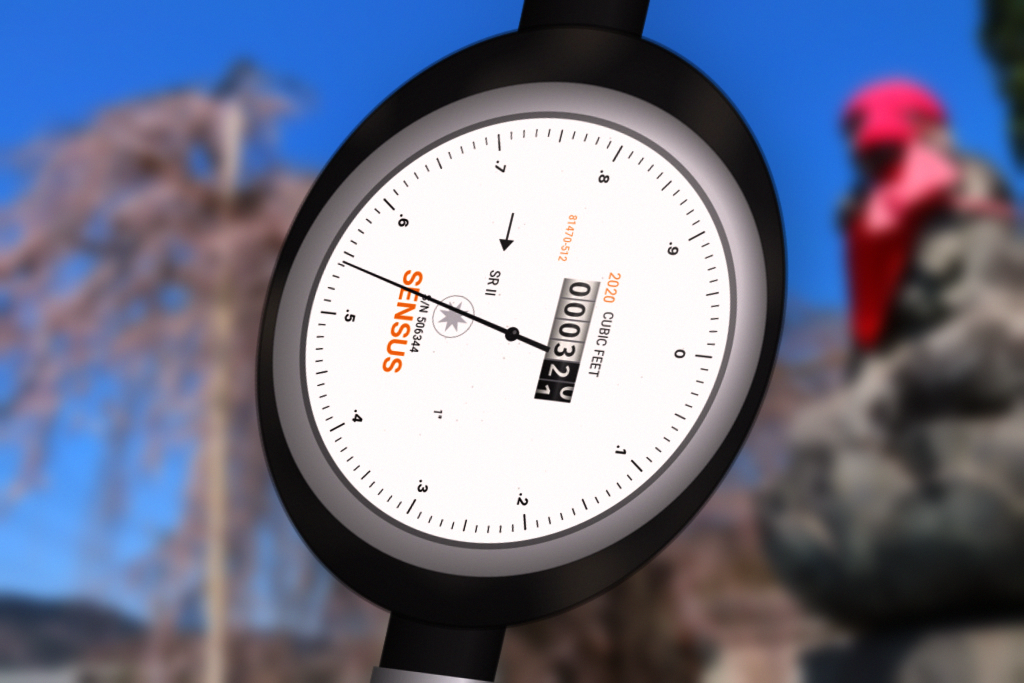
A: 320.54 ft³
